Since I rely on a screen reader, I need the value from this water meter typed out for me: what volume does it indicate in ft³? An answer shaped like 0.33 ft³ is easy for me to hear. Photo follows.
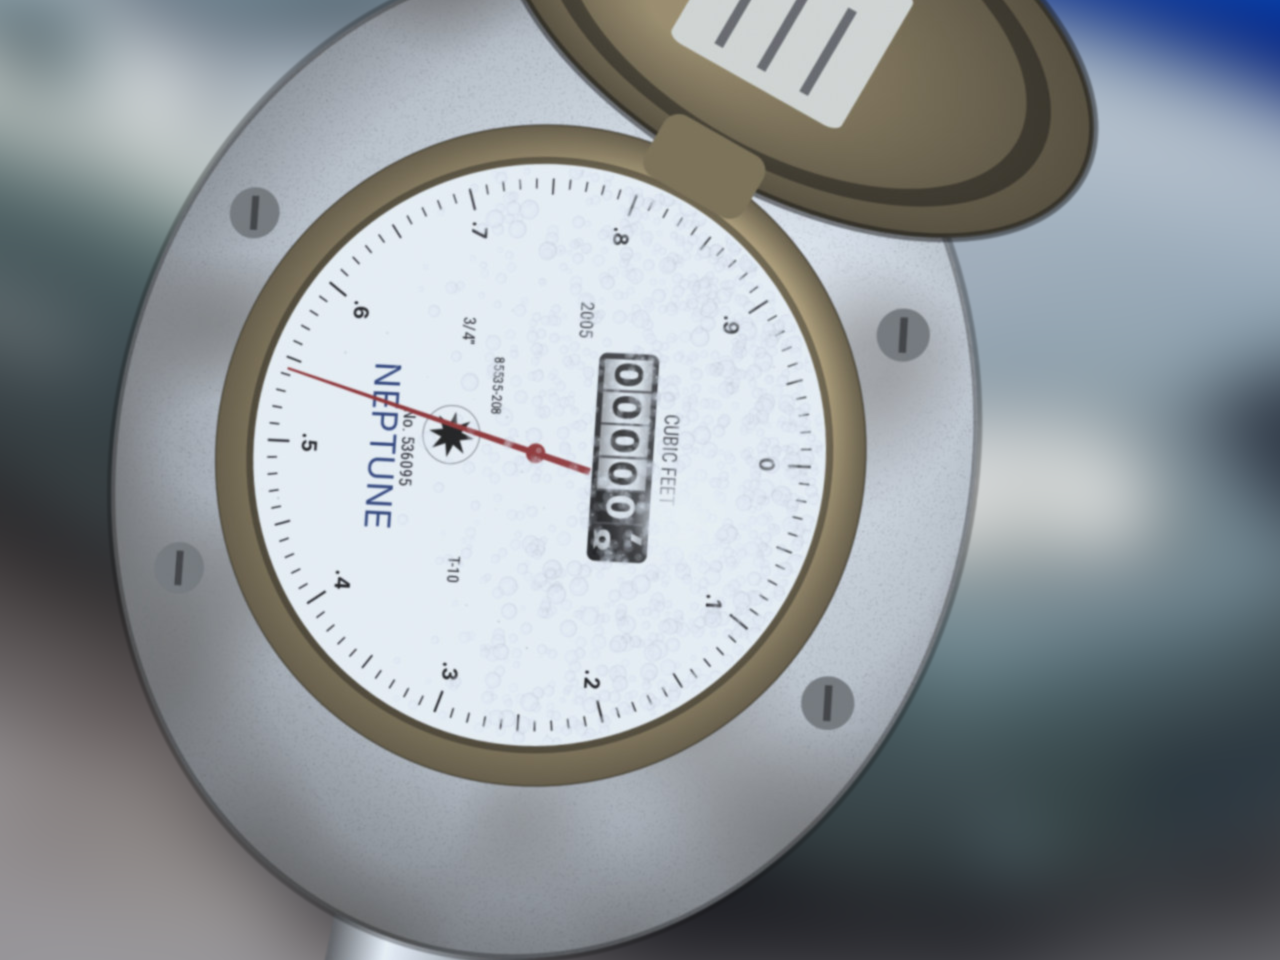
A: 7.54 ft³
